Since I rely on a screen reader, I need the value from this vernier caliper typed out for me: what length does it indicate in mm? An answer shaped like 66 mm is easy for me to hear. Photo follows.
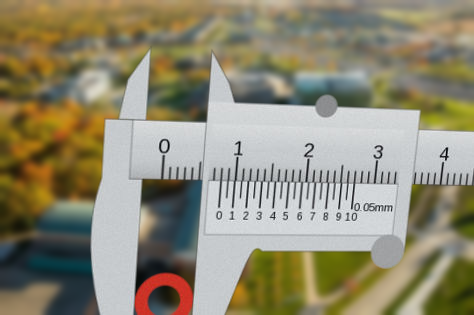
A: 8.0 mm
